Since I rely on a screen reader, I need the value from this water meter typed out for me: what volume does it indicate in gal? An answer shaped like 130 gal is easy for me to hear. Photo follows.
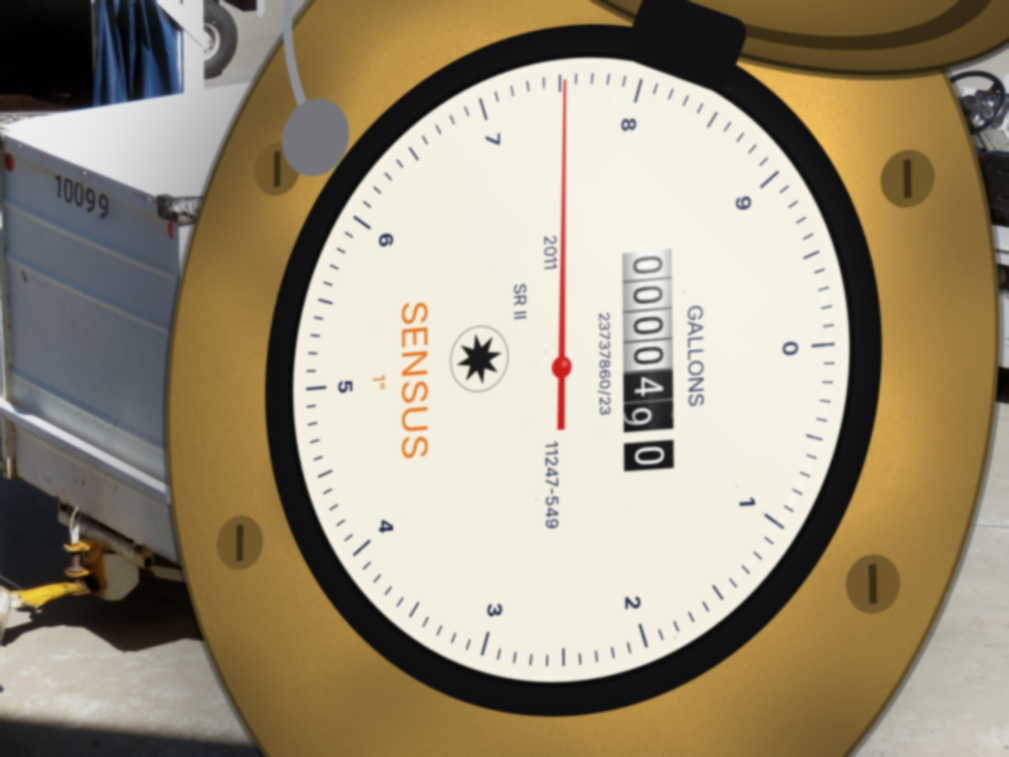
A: 487.5 gal
